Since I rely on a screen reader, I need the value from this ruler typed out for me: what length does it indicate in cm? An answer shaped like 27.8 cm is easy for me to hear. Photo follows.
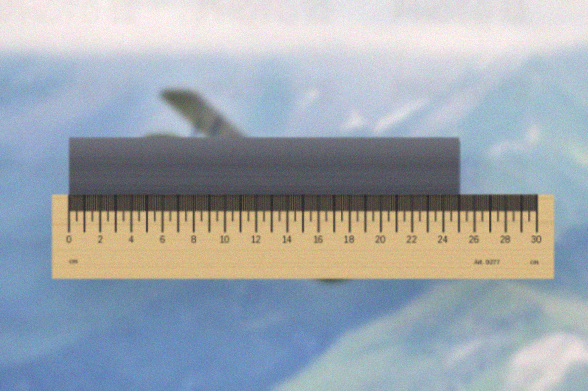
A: 25 cm
